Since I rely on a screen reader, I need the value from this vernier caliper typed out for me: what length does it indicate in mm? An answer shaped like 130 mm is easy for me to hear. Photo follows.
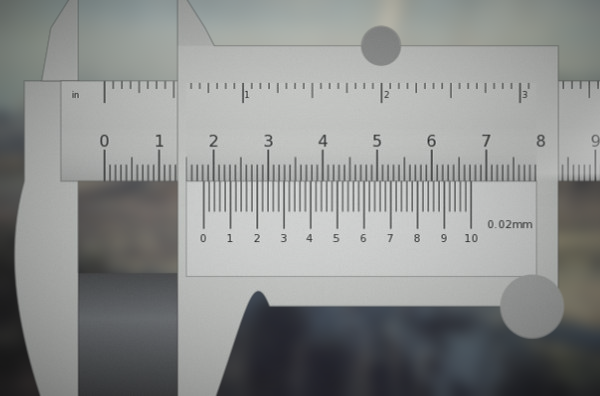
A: 18.2 mm
